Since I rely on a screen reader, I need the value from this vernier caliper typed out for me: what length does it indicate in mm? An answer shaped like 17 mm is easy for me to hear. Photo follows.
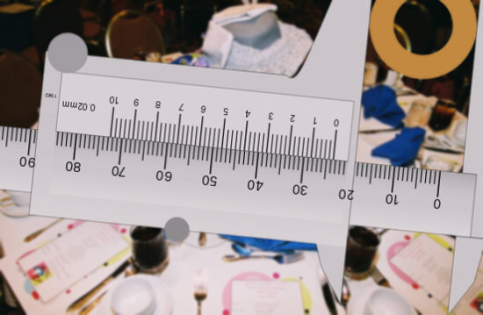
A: 23.5 mm
